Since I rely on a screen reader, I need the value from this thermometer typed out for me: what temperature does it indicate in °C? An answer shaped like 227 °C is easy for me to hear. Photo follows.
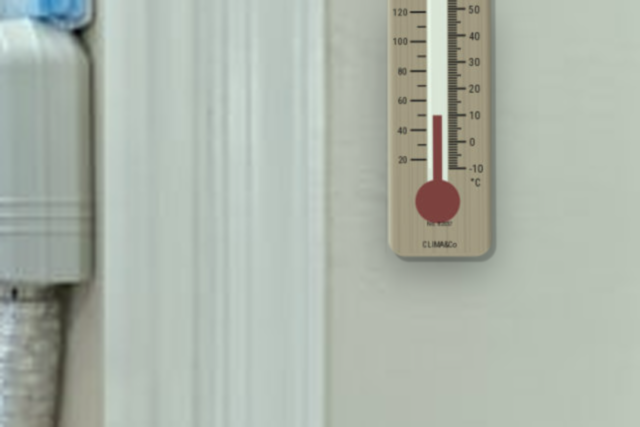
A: 10 °C
